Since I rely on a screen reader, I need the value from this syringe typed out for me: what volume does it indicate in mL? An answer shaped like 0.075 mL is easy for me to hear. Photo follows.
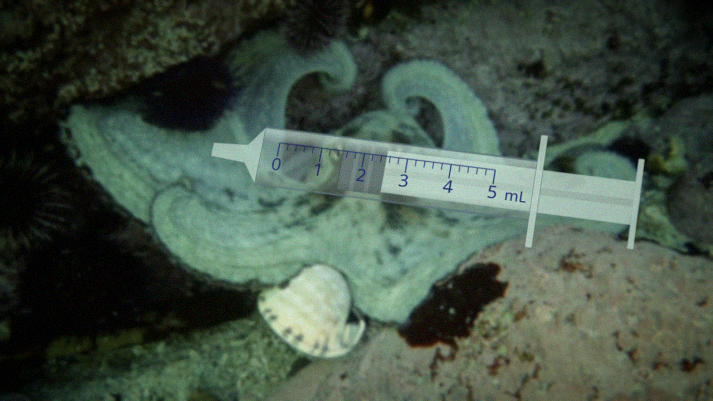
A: 1.5 mL
